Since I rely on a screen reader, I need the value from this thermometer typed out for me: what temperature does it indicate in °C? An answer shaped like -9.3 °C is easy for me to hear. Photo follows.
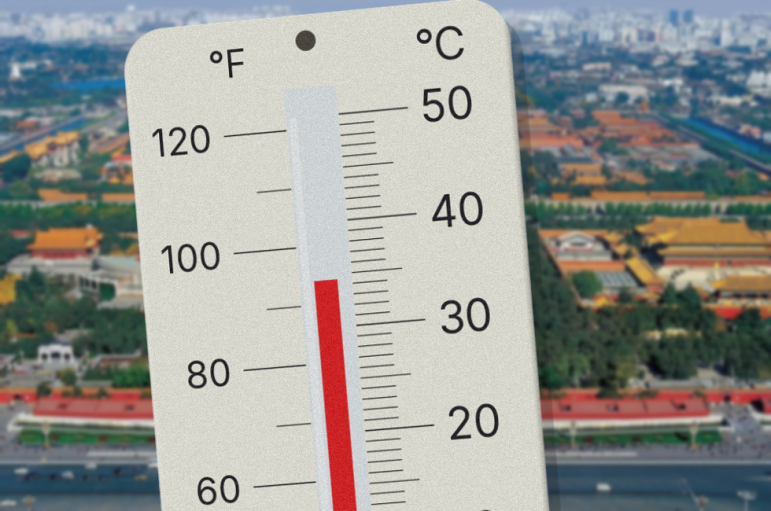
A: 34.5 °C
